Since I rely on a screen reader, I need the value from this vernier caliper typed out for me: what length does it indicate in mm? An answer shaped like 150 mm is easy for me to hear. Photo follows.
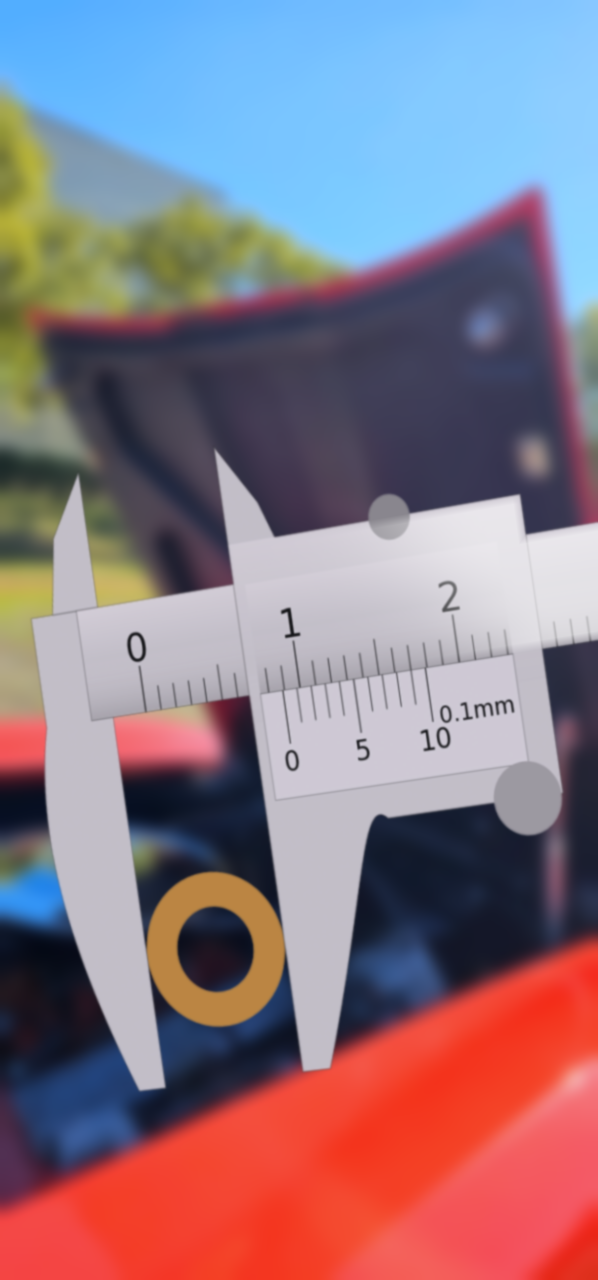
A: 8.9 mm
